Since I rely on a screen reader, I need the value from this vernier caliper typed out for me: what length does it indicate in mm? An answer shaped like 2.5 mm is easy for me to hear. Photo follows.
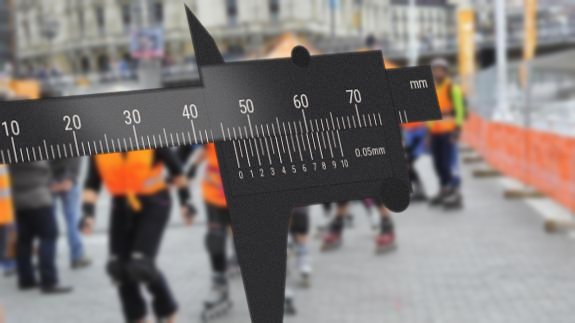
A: 46.5 mm
